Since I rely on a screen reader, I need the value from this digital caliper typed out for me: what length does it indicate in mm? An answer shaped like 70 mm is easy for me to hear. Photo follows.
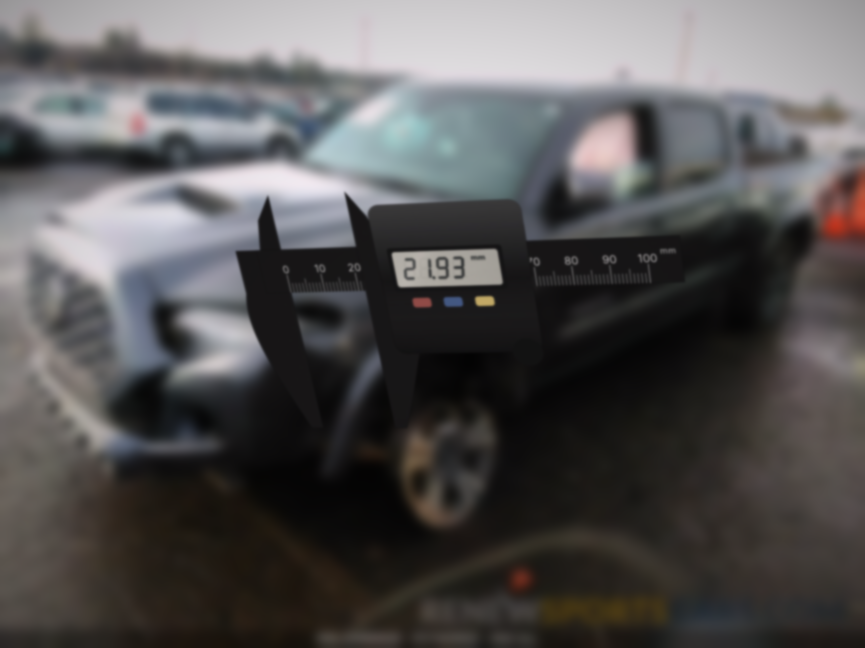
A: 21.93 mm
